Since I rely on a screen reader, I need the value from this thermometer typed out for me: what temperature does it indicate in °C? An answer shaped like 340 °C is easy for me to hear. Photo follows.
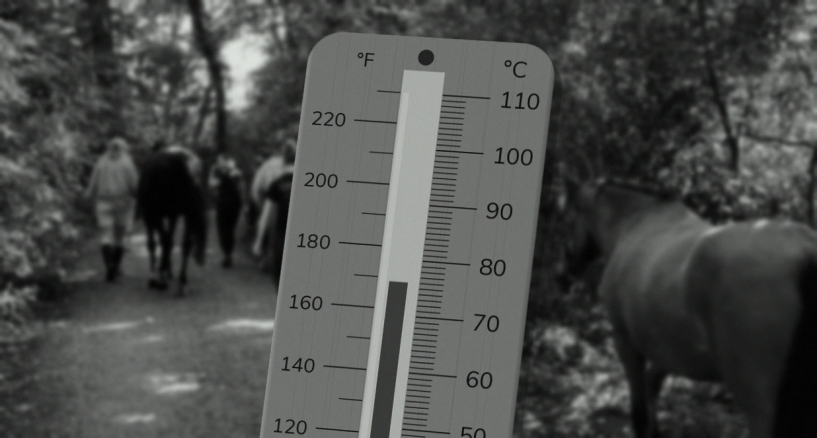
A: 76 °C
